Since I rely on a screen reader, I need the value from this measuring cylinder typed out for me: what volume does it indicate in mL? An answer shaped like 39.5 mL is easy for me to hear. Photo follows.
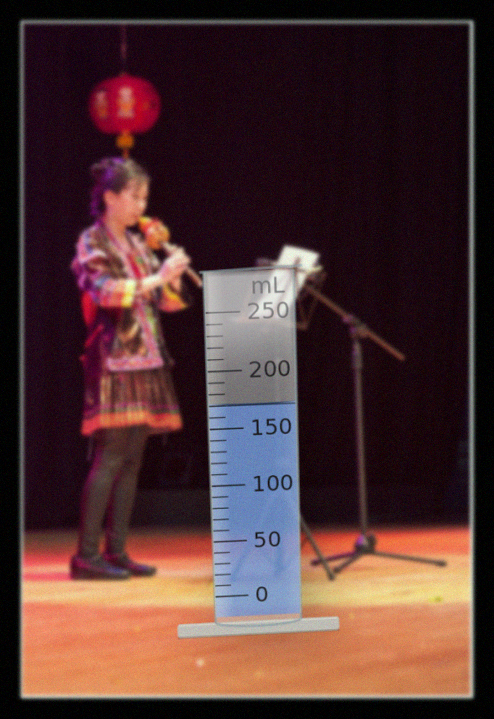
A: 170 mL
